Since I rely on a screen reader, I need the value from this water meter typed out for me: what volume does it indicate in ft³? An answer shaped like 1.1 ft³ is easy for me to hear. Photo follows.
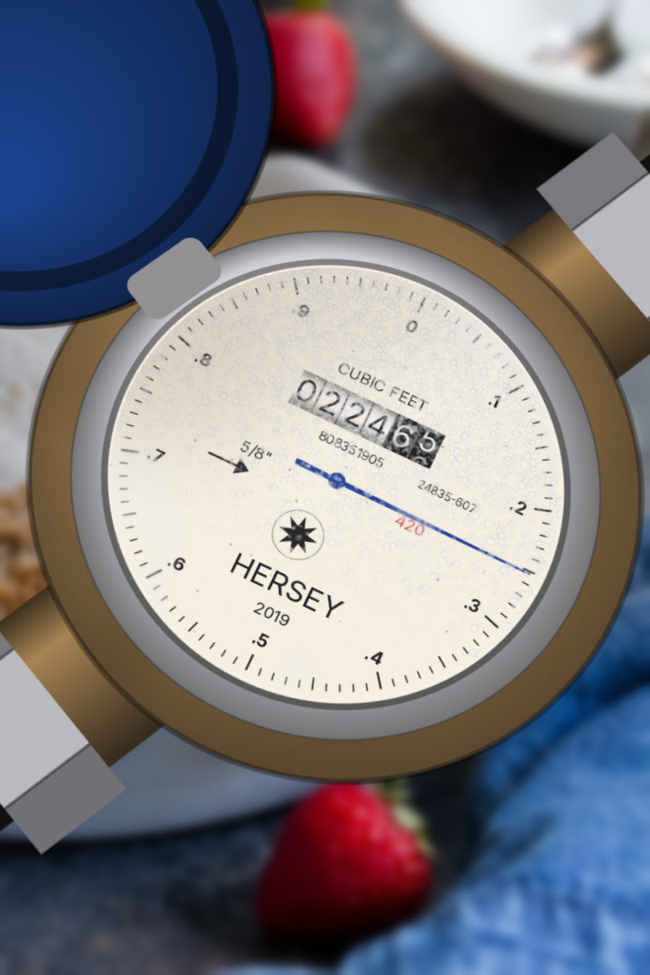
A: 22465.25 ft³
